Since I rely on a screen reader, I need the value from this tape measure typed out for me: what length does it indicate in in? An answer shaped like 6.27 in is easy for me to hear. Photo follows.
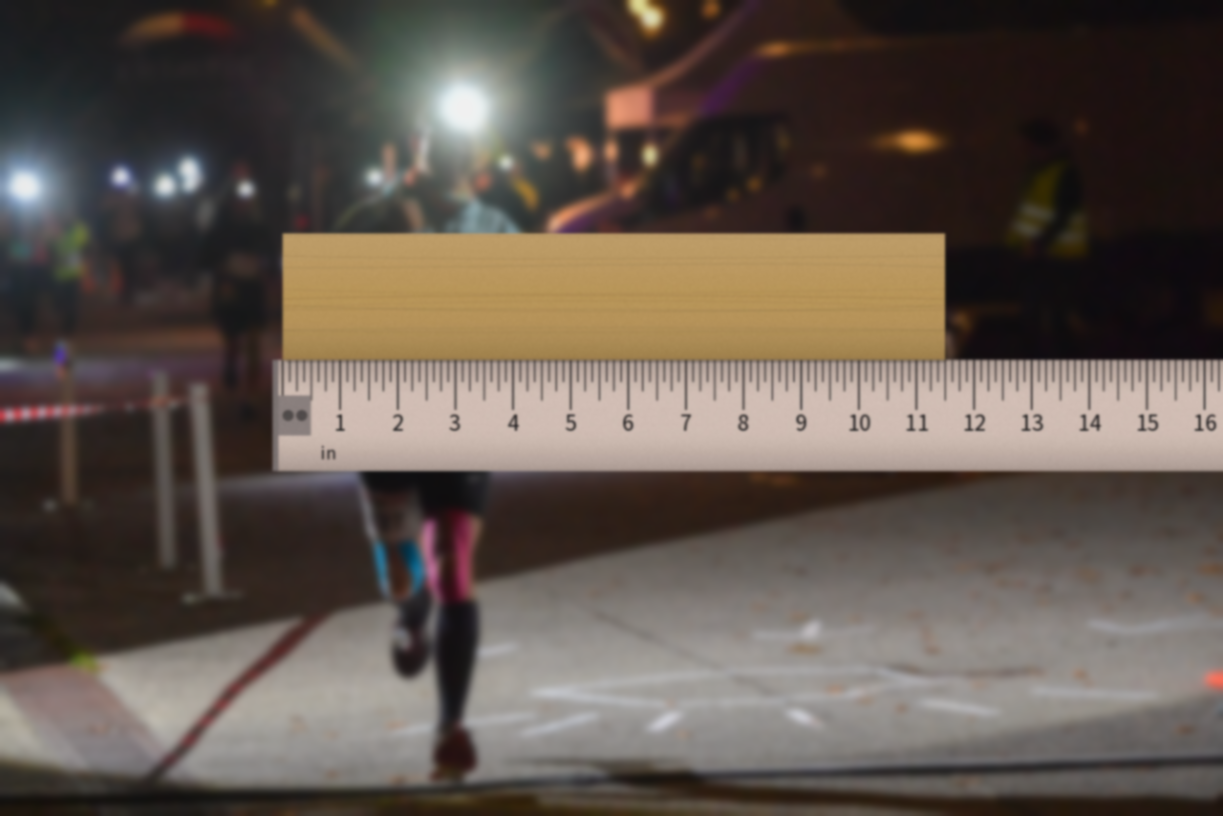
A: 11.5 in
